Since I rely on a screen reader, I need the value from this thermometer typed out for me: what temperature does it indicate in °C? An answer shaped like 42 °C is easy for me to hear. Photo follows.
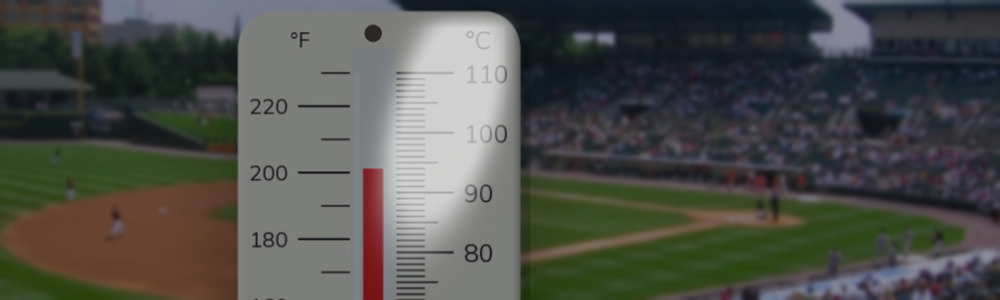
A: 94 °C
